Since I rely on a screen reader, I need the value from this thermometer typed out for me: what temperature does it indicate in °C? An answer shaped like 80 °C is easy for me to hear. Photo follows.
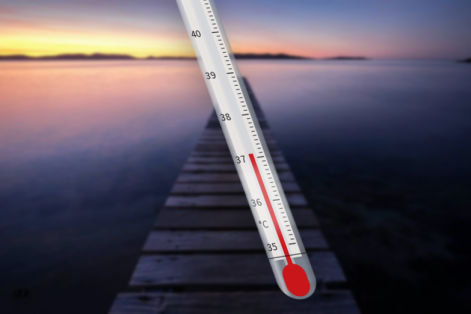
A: 37.1 °C
